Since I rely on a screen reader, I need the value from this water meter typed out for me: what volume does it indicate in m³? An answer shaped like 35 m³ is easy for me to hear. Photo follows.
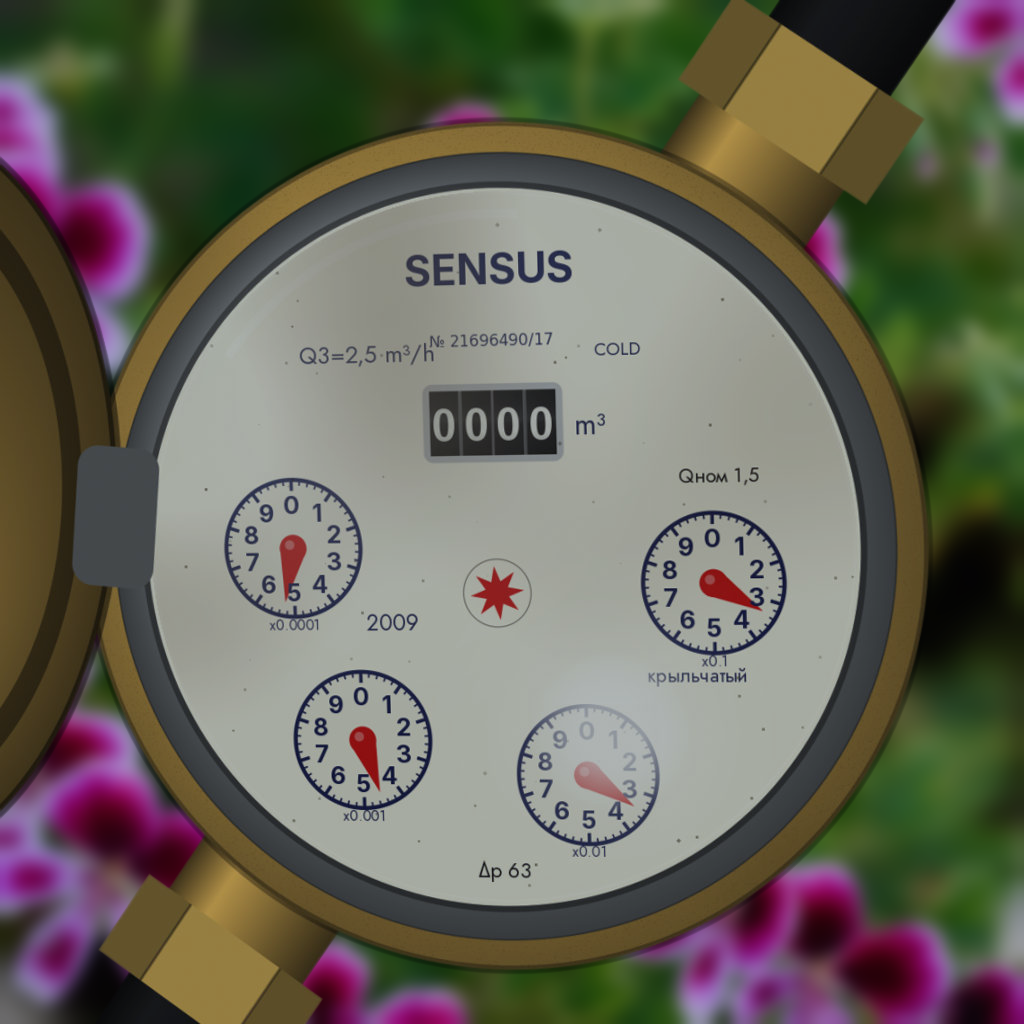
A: 0.3345 m³
